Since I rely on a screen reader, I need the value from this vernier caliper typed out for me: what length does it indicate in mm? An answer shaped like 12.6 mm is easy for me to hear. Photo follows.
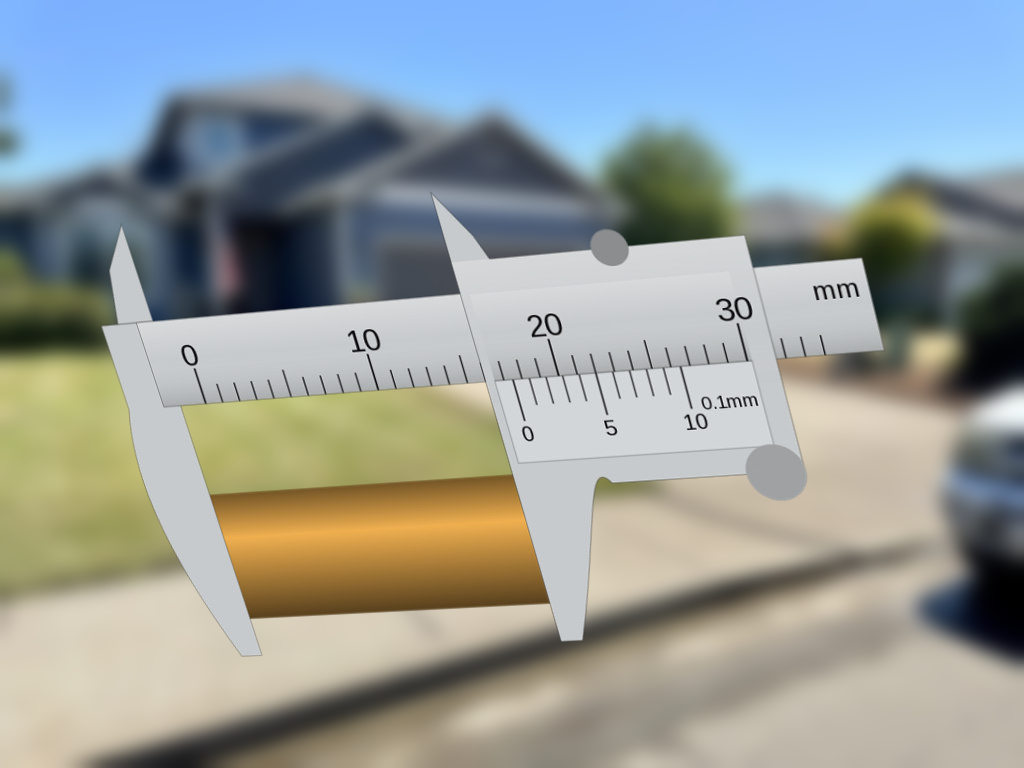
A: 17.5 mm
